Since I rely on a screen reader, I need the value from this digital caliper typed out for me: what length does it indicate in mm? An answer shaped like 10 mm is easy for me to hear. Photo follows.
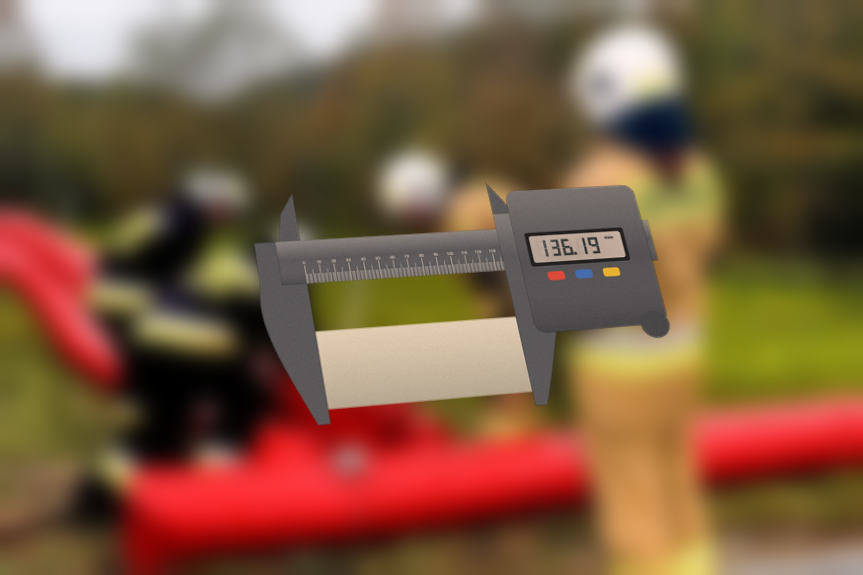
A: 136.19 mm
